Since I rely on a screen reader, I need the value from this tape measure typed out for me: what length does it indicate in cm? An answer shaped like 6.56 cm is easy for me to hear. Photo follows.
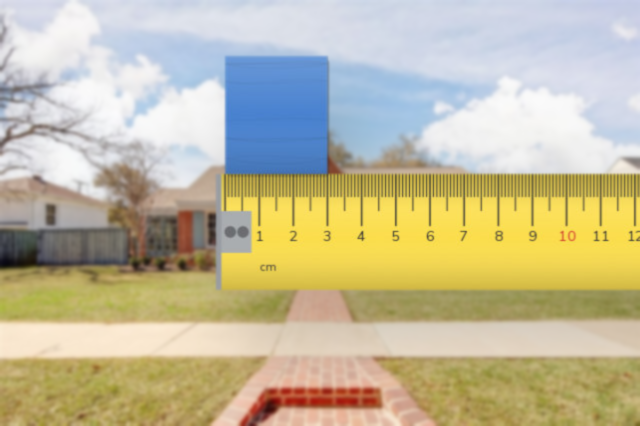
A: 3 cm
